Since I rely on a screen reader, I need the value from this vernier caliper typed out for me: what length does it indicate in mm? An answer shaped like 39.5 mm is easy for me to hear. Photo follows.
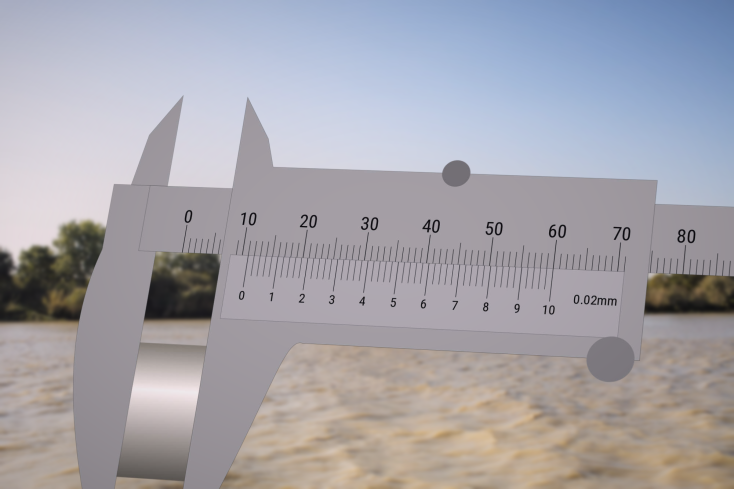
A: 11.0 mm
